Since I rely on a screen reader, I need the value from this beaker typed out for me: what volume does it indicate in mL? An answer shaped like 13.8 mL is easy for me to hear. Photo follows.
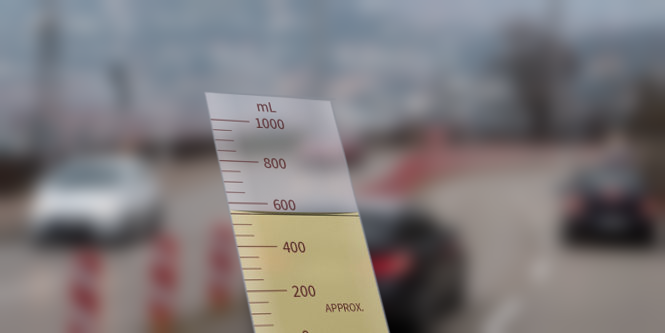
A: 550 mL
